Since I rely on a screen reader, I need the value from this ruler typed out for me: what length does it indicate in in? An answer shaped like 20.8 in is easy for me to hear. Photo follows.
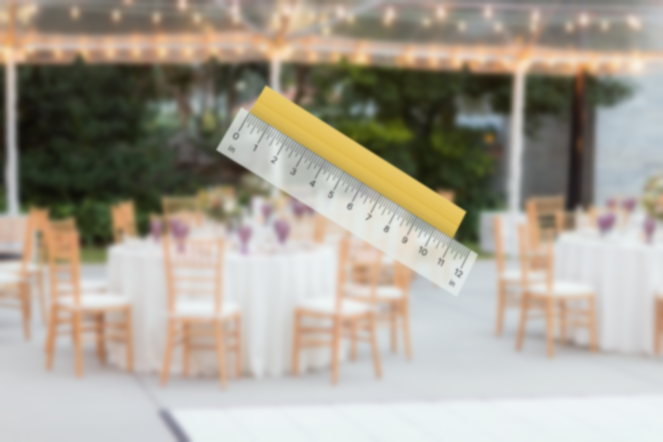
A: 11 in
